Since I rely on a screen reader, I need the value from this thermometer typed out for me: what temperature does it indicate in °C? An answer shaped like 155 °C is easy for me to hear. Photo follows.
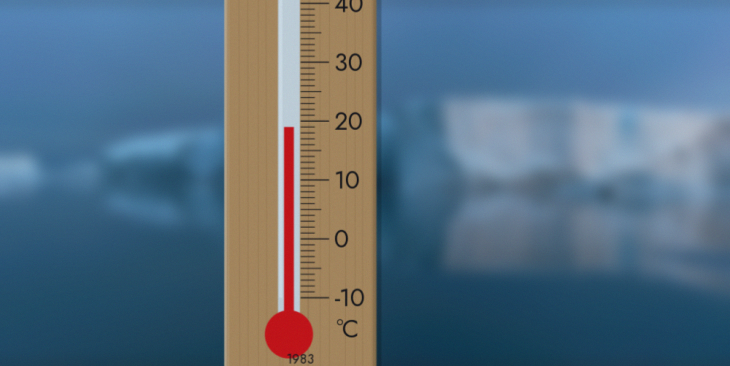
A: 19 °C
